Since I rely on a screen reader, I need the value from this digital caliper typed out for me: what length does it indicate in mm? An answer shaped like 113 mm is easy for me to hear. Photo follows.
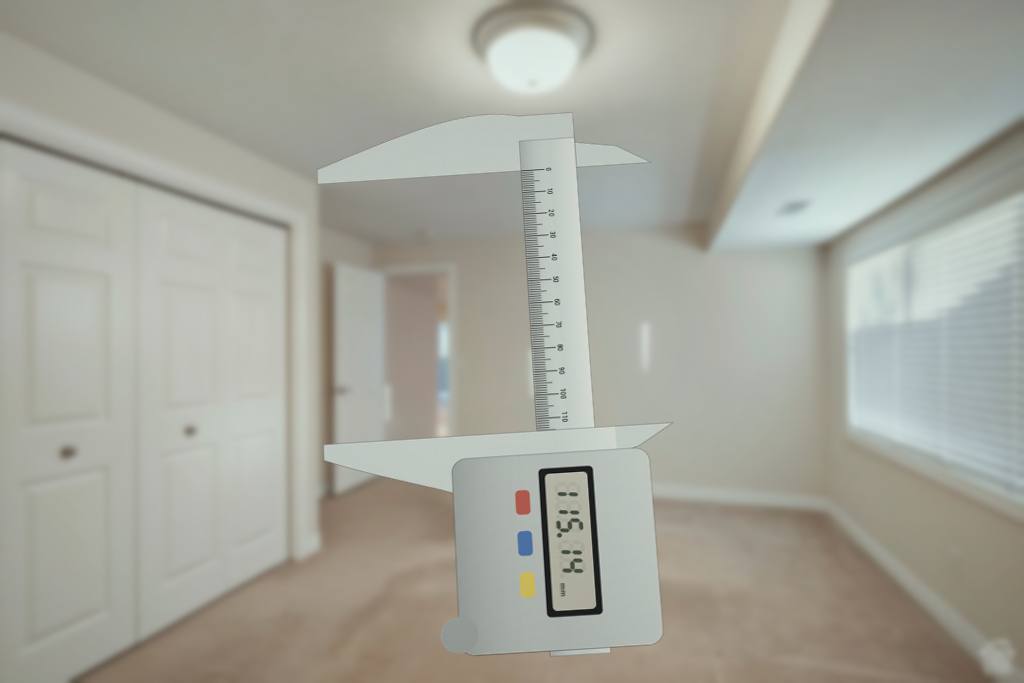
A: 115.14 mm
